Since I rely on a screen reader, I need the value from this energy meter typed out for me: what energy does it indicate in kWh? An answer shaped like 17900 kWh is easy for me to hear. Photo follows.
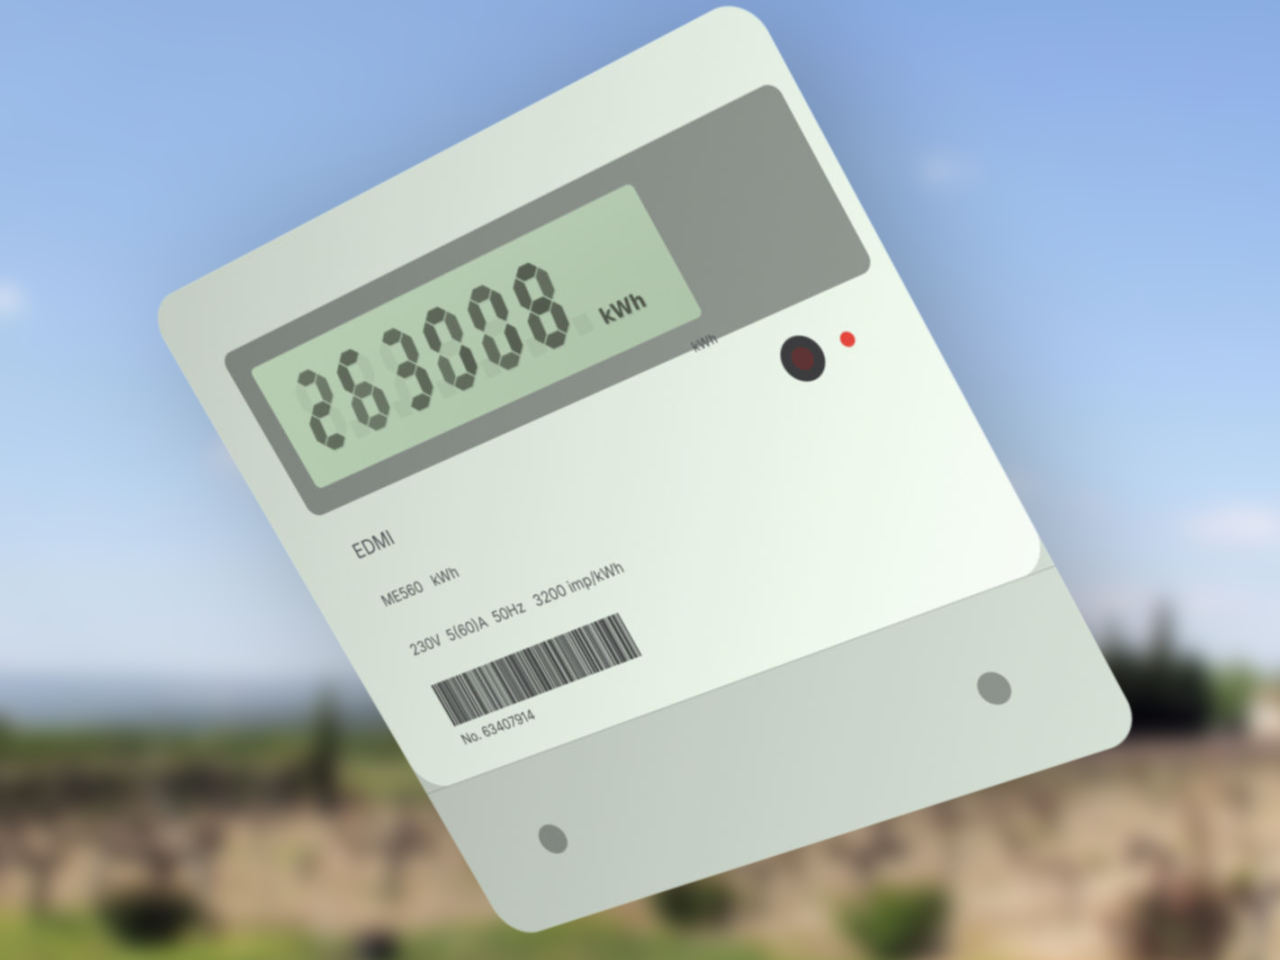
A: 263008 kWh
